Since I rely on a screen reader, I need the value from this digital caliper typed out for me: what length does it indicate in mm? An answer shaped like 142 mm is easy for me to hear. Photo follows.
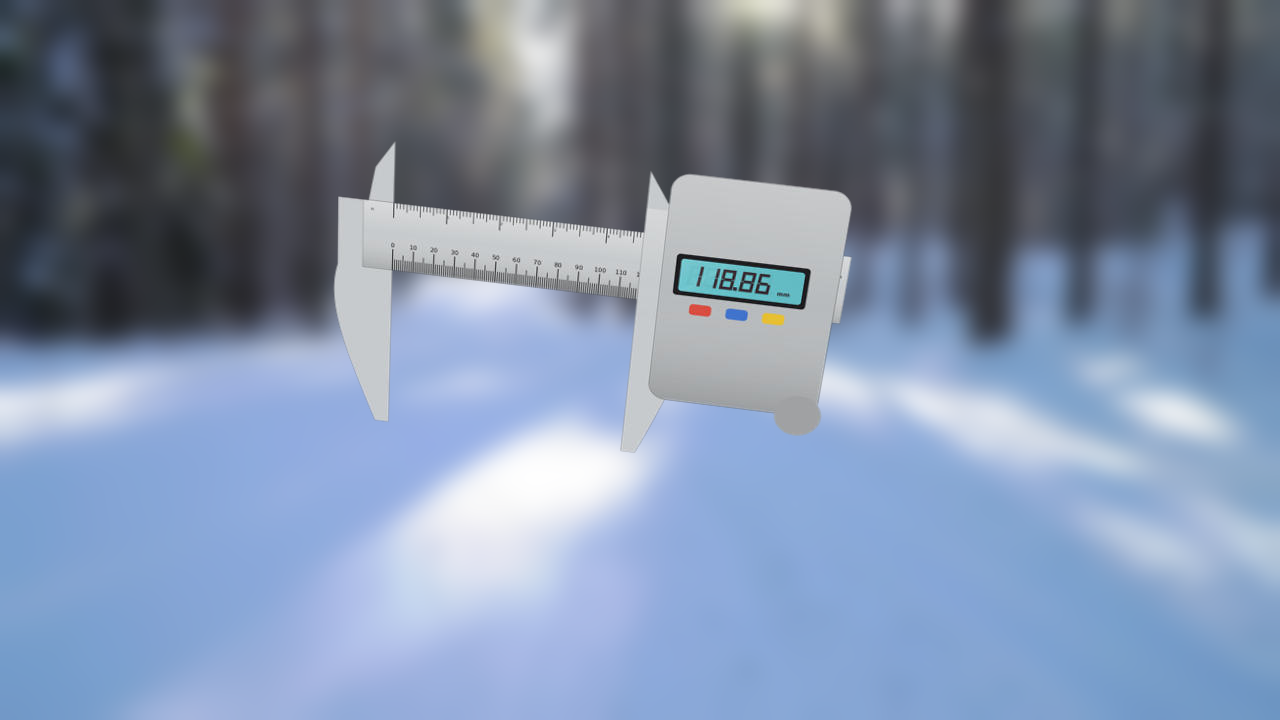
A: 118.86 mm
